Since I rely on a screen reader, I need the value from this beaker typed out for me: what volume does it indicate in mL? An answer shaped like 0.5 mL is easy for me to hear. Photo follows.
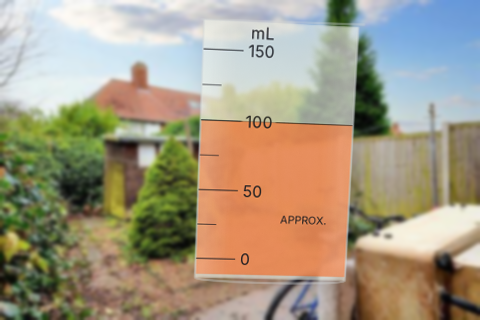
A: 100 mL
